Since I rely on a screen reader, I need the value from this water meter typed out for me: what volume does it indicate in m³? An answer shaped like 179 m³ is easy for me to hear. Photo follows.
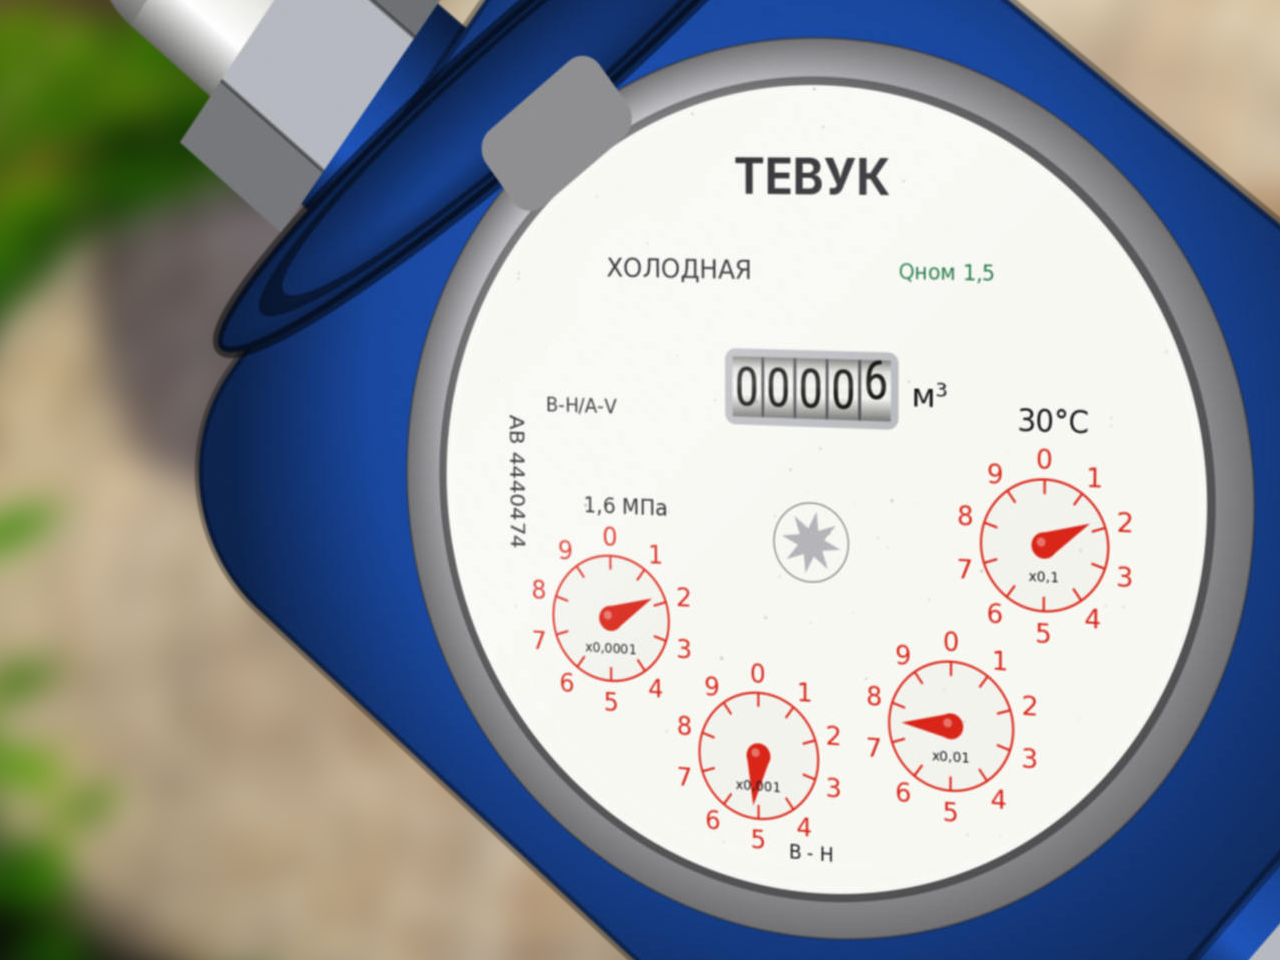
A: 6.1751 m³
